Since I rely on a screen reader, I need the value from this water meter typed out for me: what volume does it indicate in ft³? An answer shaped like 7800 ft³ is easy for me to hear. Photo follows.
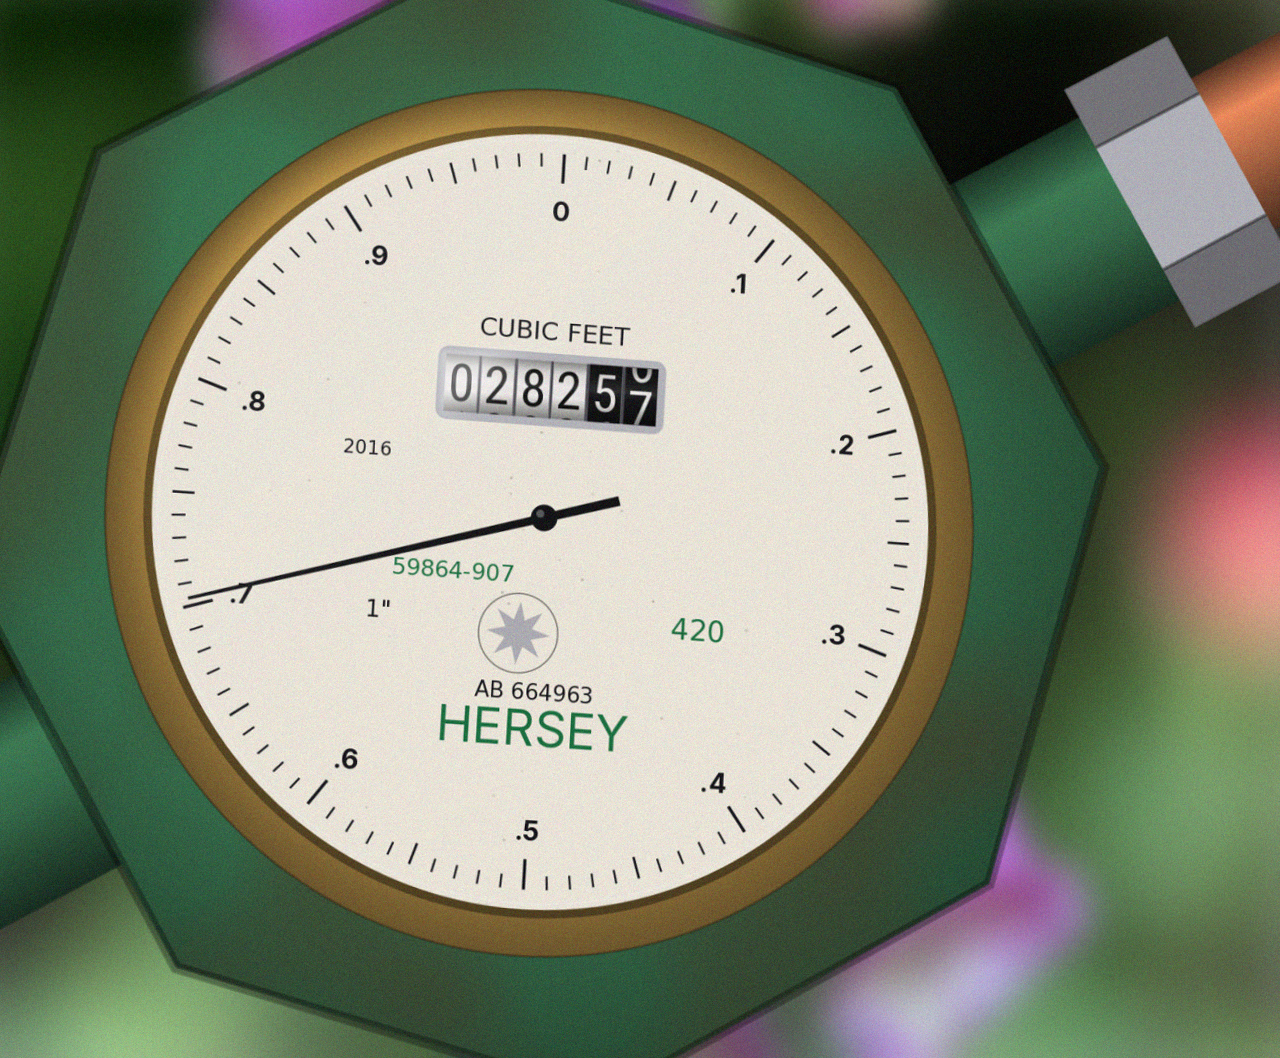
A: 28256.70 ft³
